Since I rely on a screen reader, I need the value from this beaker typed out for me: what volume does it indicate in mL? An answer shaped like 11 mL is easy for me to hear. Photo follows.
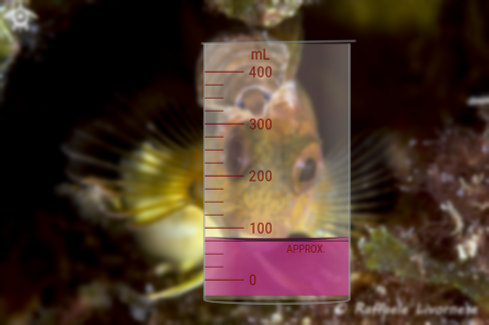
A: 75 mL
